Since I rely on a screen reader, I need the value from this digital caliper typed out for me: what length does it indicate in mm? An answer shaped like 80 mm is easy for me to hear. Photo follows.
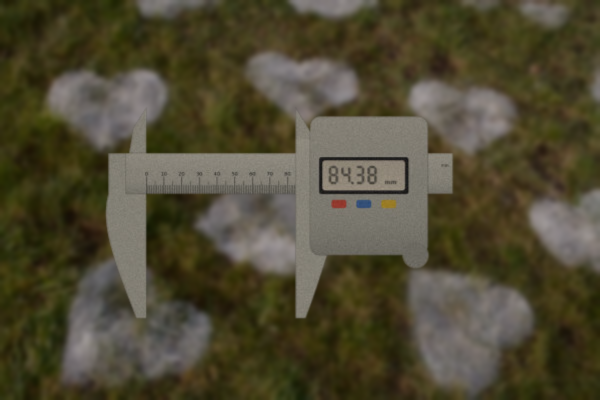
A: 84.38 mm
